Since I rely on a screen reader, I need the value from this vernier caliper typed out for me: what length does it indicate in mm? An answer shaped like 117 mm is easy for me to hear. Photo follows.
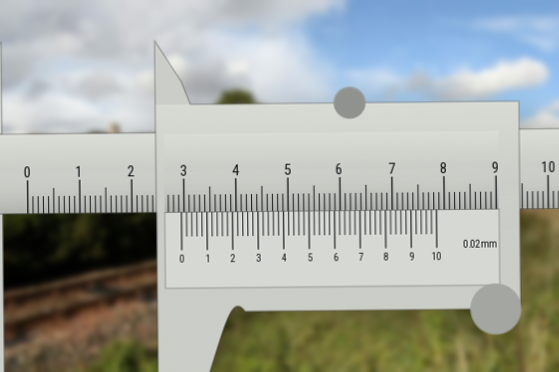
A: 29.5 mm
